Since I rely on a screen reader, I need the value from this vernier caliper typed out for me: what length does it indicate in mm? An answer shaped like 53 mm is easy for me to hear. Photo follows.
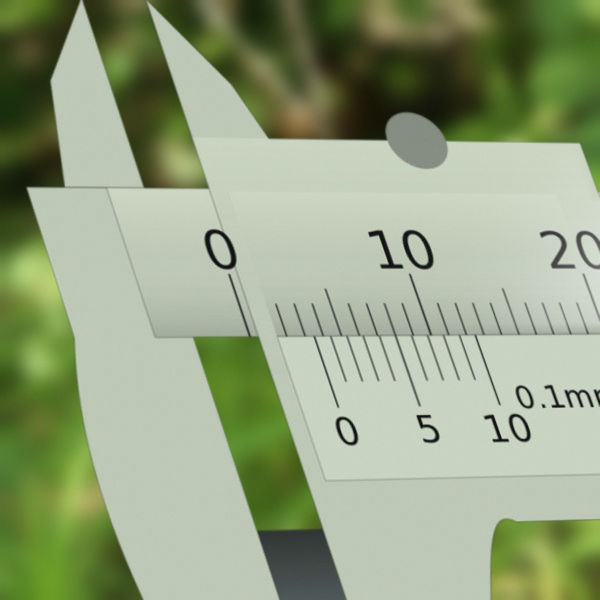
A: 3.5 mm
